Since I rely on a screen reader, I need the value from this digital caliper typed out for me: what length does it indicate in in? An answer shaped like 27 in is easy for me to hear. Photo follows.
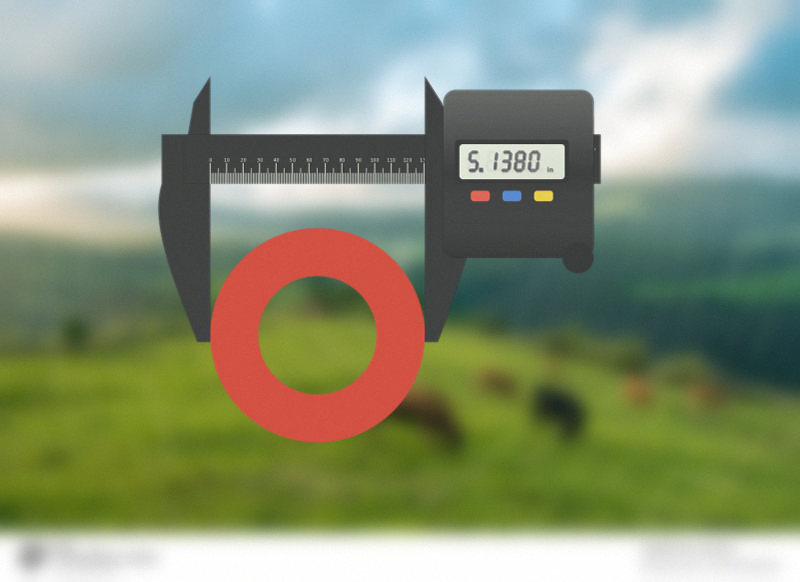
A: 5.1380 in
